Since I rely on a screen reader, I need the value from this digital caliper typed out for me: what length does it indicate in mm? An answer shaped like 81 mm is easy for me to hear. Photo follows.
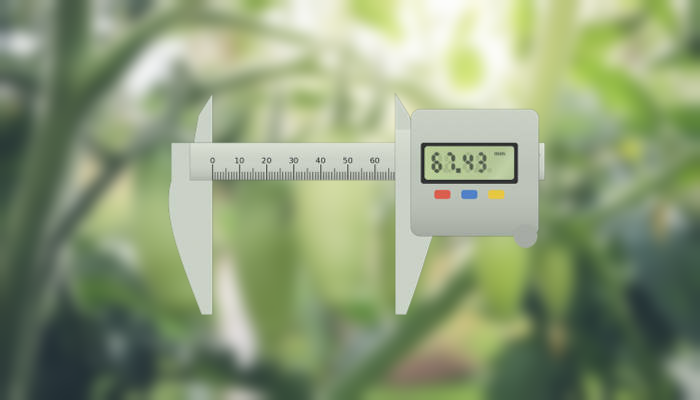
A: 67.43 mm
